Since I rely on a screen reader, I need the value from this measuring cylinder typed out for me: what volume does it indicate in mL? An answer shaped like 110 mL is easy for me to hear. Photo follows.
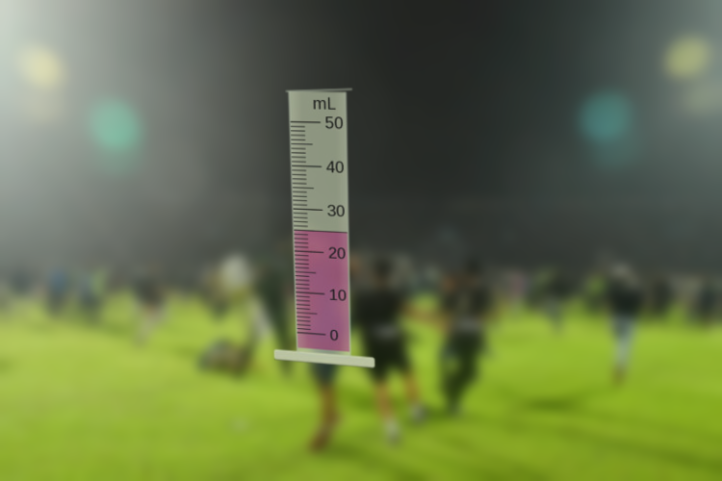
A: 25 mL
